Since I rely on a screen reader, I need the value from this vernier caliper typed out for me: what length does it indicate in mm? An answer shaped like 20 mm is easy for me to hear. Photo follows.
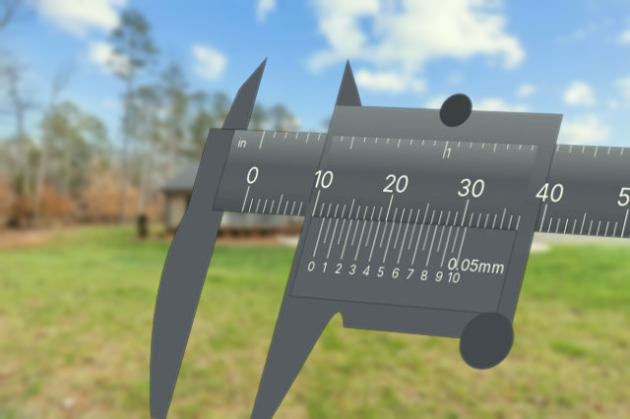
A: 11.6 mm
